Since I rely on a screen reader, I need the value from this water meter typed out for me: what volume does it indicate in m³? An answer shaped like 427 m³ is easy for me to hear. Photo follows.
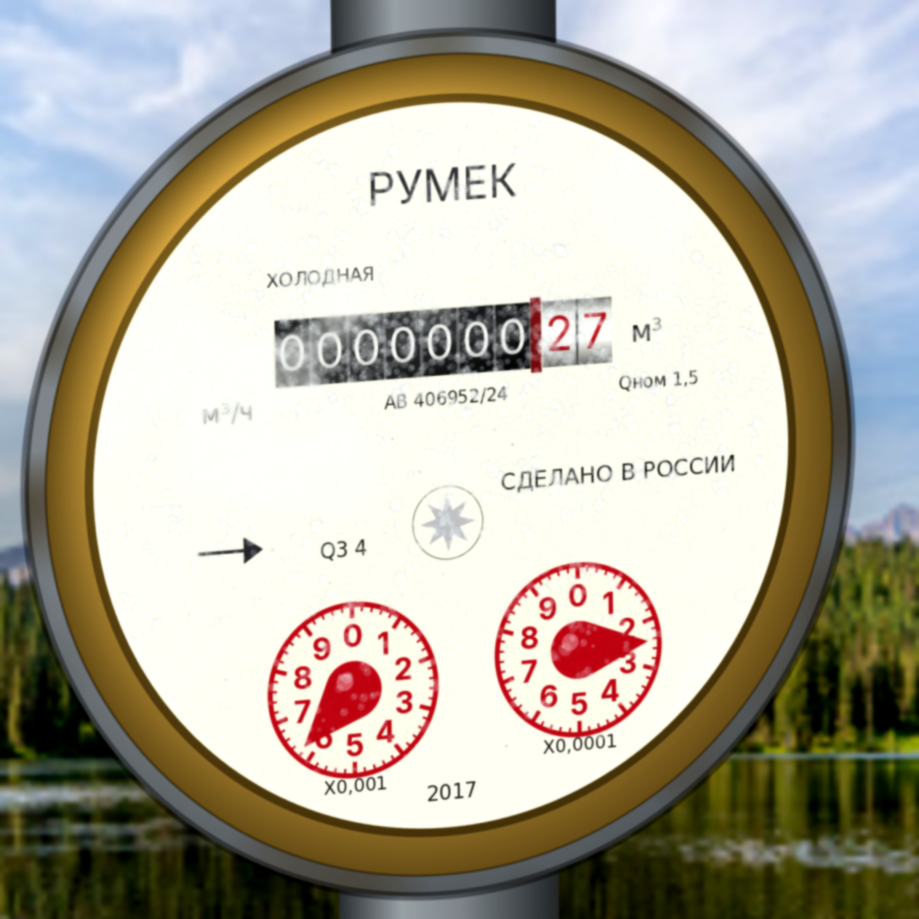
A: 0.2762 m³
